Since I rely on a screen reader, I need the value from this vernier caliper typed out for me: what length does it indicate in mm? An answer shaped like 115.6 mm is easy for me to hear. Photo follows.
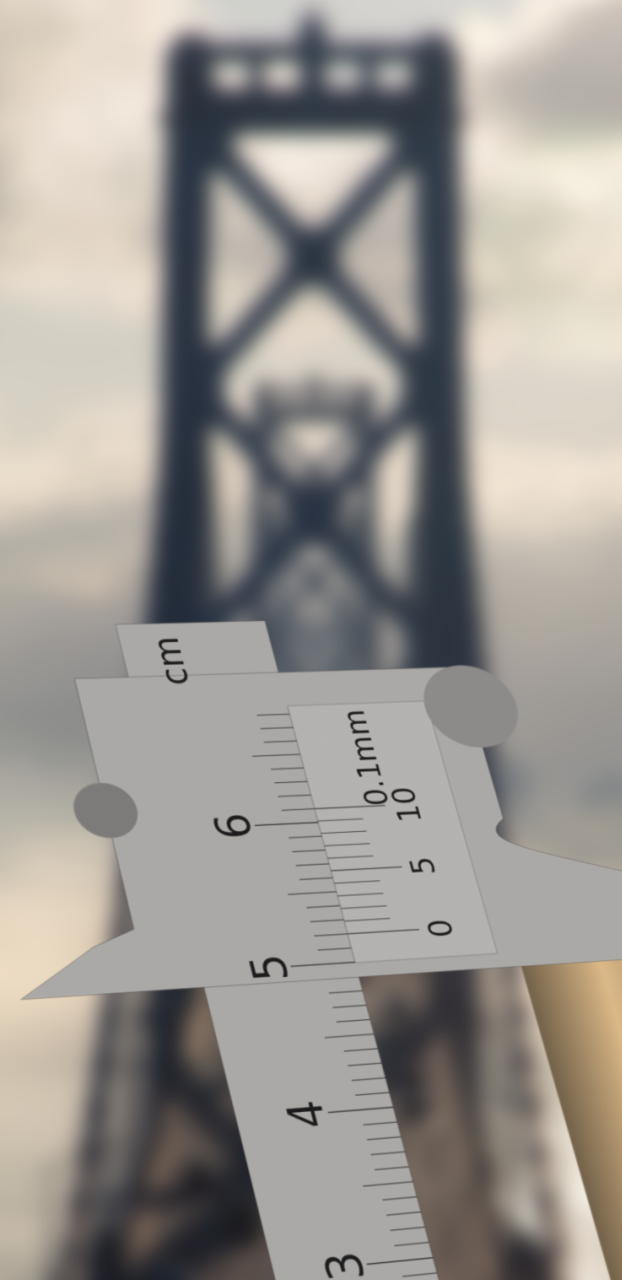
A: 52.0 mm
